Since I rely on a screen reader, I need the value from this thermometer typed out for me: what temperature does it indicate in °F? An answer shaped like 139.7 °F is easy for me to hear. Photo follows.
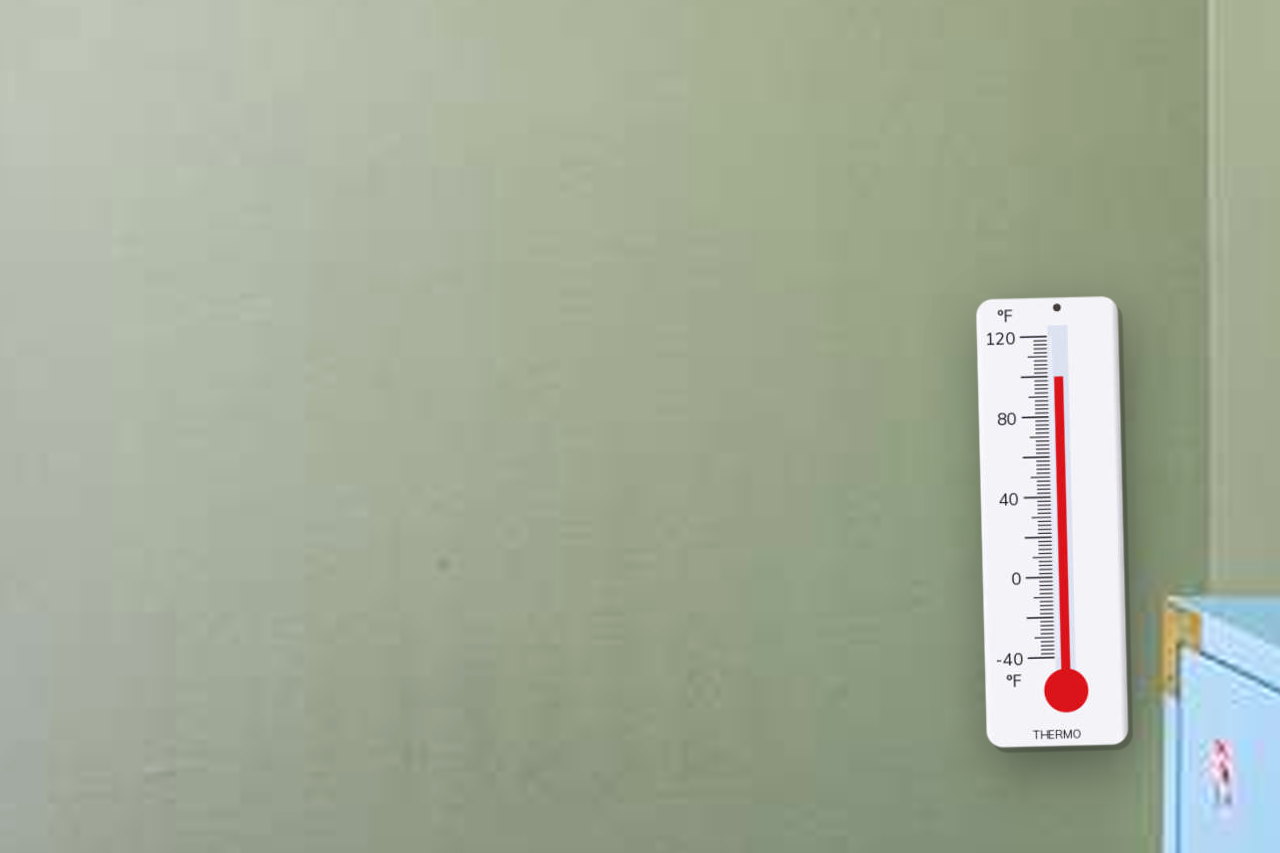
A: 100 °F
